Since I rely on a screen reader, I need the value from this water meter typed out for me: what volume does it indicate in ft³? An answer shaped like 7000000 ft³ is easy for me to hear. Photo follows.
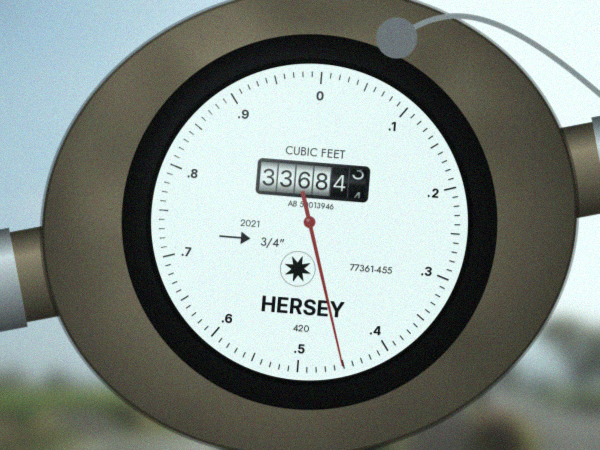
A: 336843.45 ft³
